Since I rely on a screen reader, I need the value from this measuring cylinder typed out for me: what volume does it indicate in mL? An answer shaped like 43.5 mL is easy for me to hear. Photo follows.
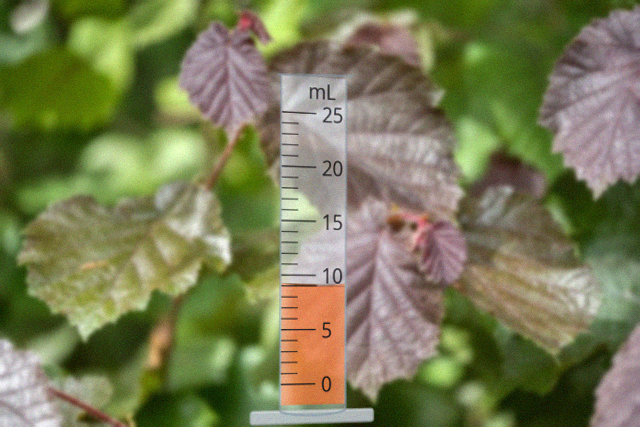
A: 9 mL
